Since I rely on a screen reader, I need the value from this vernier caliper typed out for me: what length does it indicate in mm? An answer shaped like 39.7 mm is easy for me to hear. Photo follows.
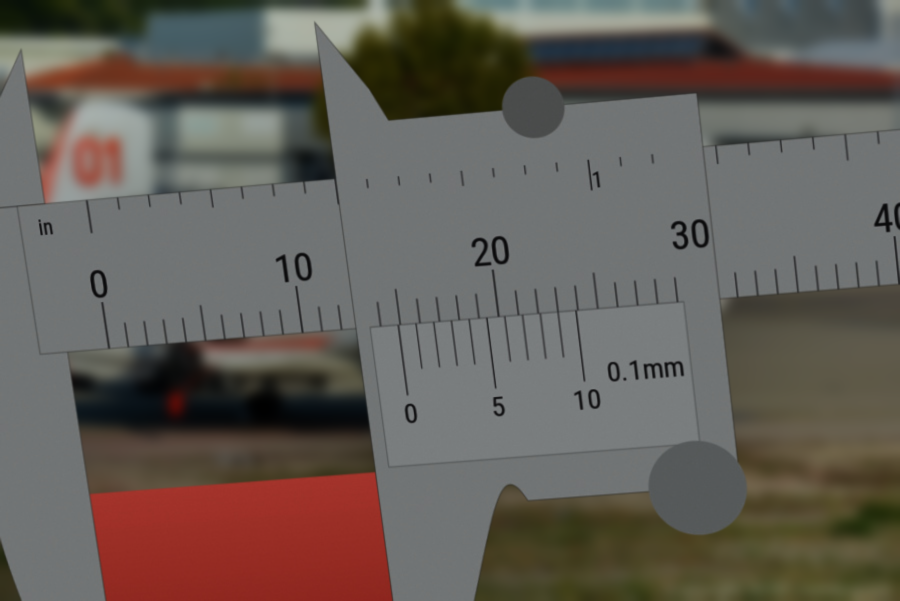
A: 14.9 mm
